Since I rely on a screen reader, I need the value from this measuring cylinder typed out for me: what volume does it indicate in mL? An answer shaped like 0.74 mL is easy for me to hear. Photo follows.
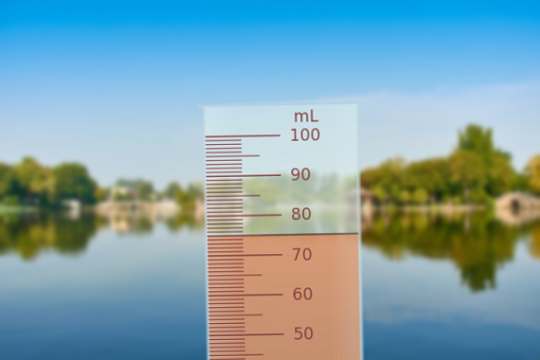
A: 75 mL
